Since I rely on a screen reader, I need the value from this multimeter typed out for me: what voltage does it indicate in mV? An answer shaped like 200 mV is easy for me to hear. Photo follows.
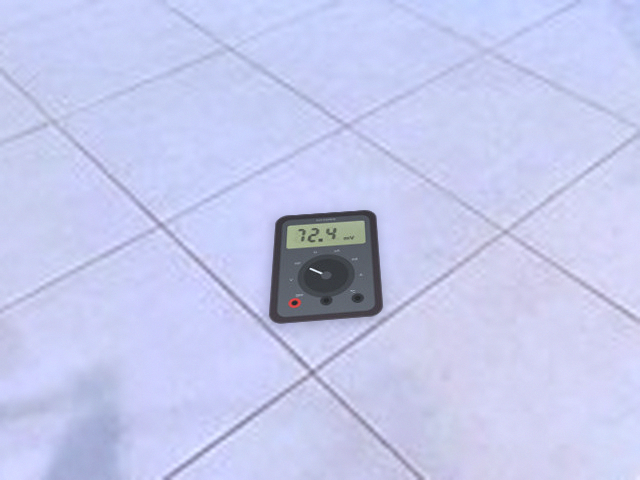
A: 72.4 mV
